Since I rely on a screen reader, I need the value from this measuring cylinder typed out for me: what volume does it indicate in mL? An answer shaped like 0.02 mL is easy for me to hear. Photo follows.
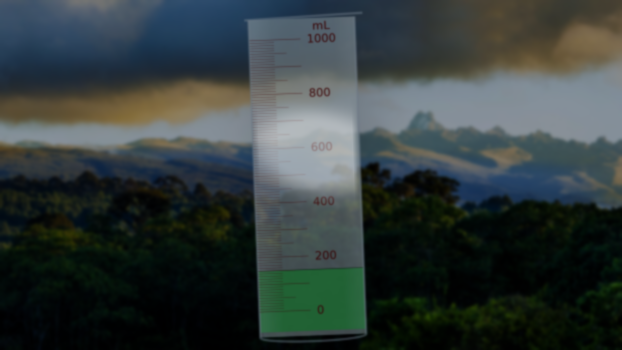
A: 150 mL
